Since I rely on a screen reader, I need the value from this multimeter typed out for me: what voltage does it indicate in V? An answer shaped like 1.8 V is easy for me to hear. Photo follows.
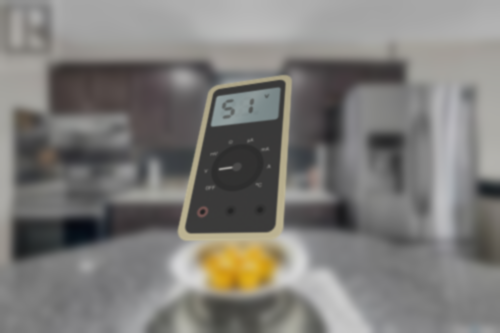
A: 51 V
